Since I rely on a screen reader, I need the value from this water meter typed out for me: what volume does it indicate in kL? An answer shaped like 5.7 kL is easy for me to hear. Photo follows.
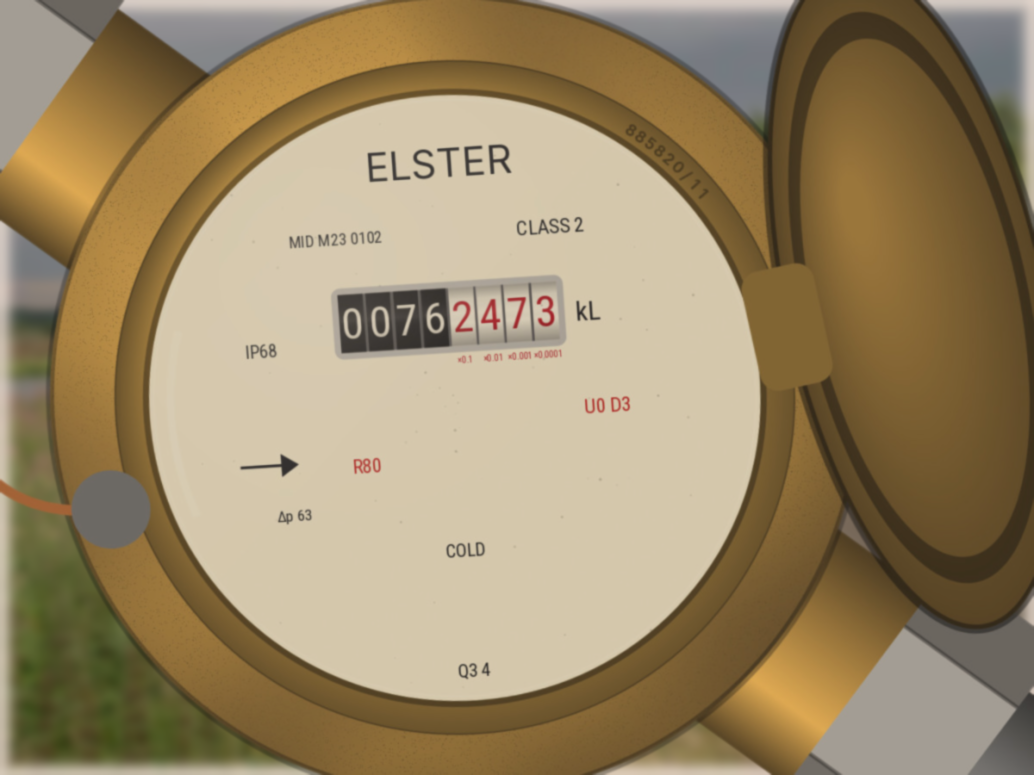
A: 76.2473 kL
